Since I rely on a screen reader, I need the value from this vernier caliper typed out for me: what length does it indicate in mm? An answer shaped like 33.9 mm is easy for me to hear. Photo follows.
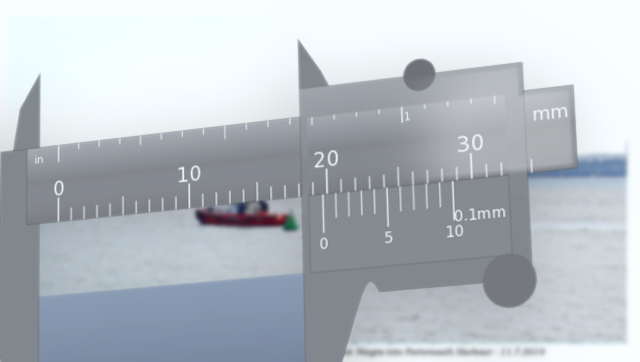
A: 19.7 mm
